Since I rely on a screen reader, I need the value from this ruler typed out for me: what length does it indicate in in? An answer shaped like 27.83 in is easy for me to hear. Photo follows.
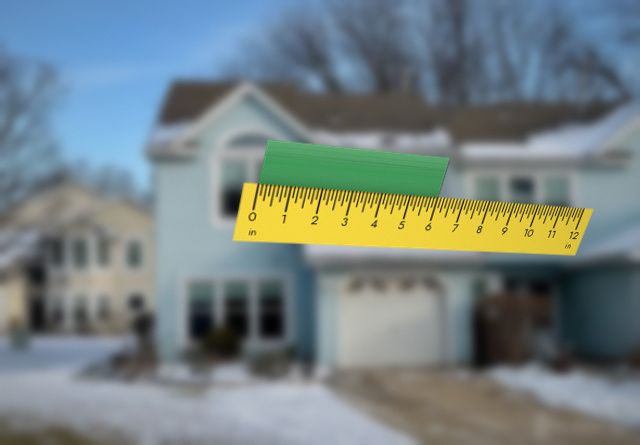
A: 6 in
